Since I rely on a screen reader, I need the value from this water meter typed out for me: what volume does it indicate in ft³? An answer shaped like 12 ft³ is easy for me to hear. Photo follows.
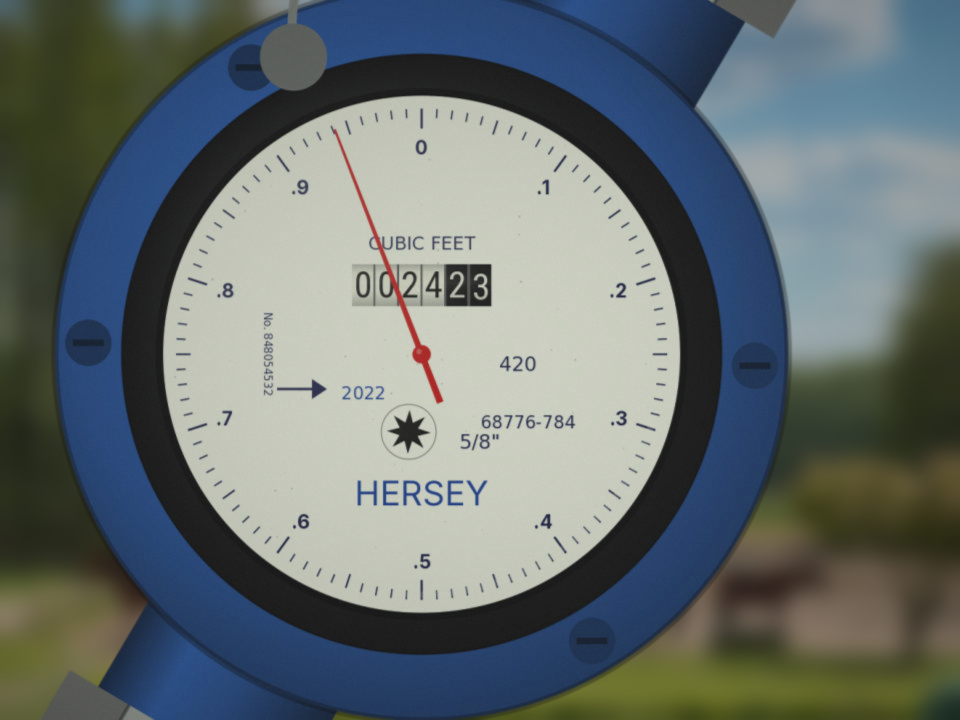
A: 2422.94 ft³
